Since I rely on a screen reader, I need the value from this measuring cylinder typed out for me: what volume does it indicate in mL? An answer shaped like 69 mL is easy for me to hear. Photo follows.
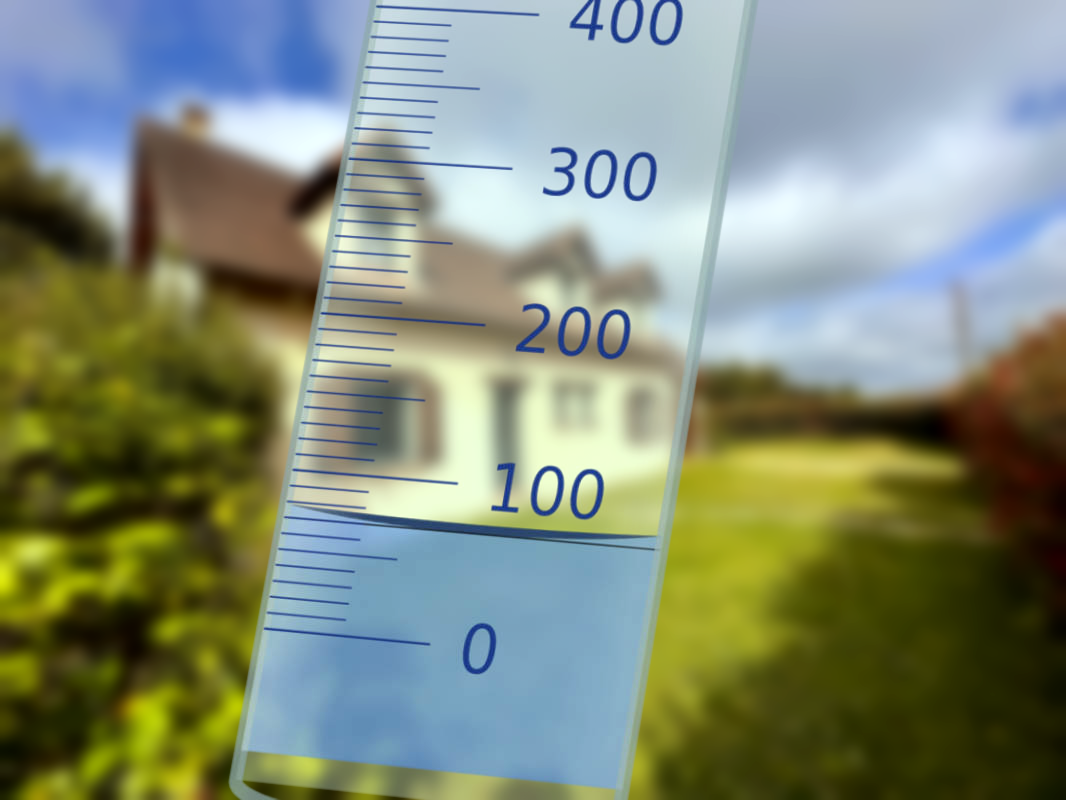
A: 70 mL
